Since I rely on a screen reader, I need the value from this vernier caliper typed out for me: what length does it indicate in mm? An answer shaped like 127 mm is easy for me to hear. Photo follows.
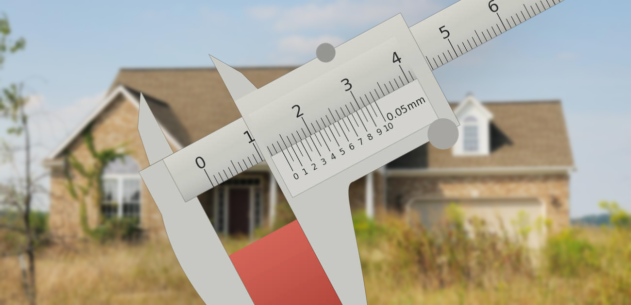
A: 14.0 mm
